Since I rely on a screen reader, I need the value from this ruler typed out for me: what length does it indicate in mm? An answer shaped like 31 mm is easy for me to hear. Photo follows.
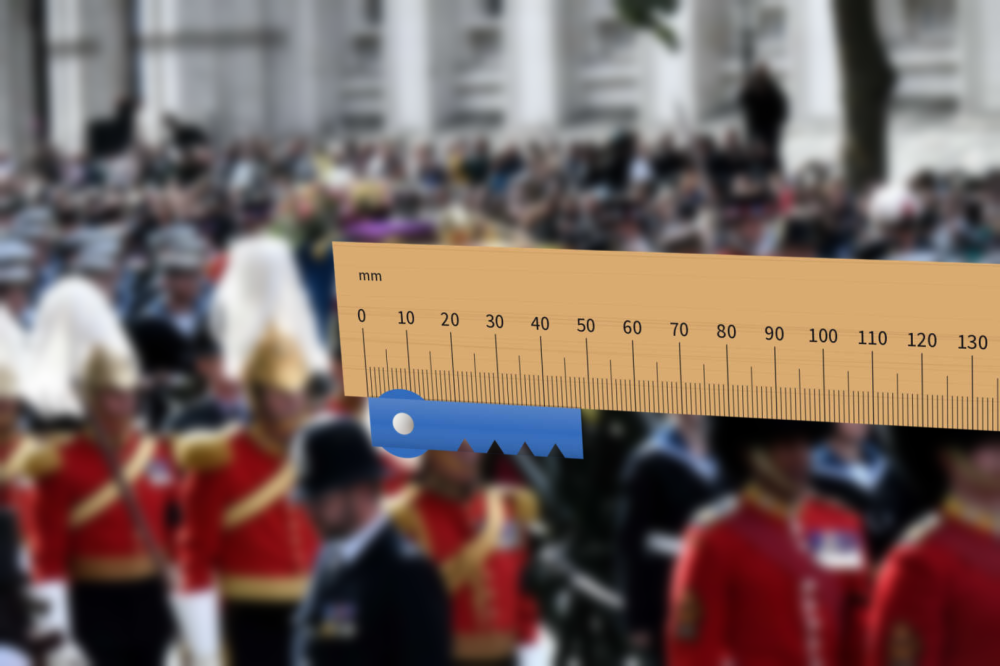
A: 48 mm
